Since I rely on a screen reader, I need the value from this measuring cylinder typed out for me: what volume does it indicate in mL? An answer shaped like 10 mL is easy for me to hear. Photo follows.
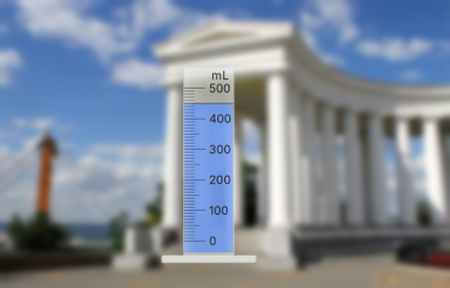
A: 450 mL
